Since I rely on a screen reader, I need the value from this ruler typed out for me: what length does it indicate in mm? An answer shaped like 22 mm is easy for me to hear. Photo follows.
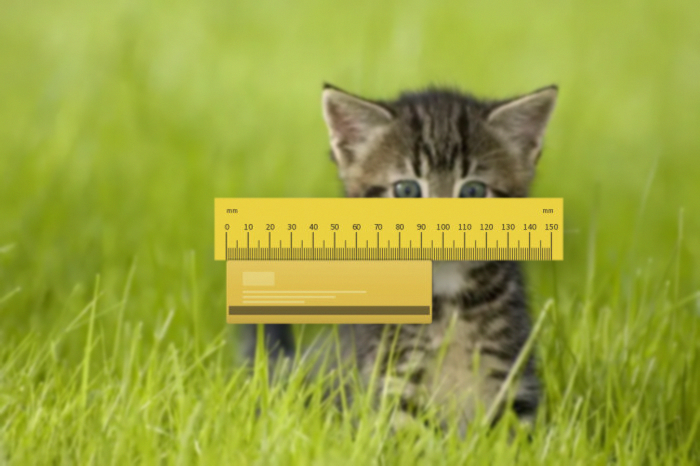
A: 95 mm
